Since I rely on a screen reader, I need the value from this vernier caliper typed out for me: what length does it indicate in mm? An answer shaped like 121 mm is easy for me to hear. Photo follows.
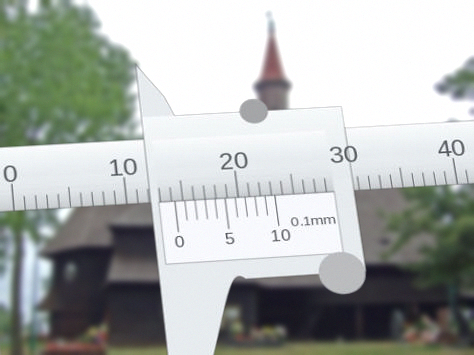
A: 14.3 mm
